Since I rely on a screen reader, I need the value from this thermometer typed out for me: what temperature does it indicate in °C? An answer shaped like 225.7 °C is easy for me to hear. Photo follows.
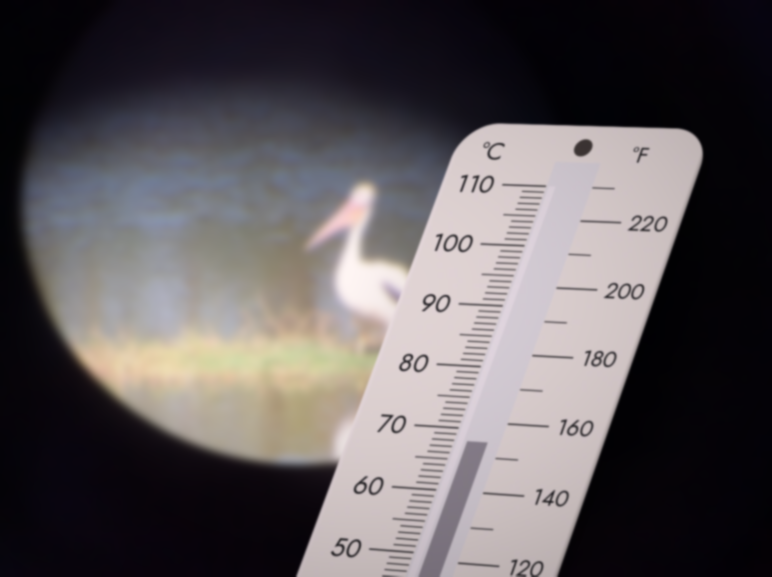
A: 68 °C
